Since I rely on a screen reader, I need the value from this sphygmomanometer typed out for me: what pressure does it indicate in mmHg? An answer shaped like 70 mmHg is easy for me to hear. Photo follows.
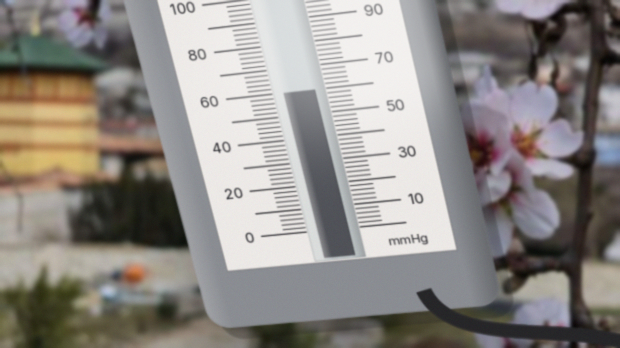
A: 60 mmHg
